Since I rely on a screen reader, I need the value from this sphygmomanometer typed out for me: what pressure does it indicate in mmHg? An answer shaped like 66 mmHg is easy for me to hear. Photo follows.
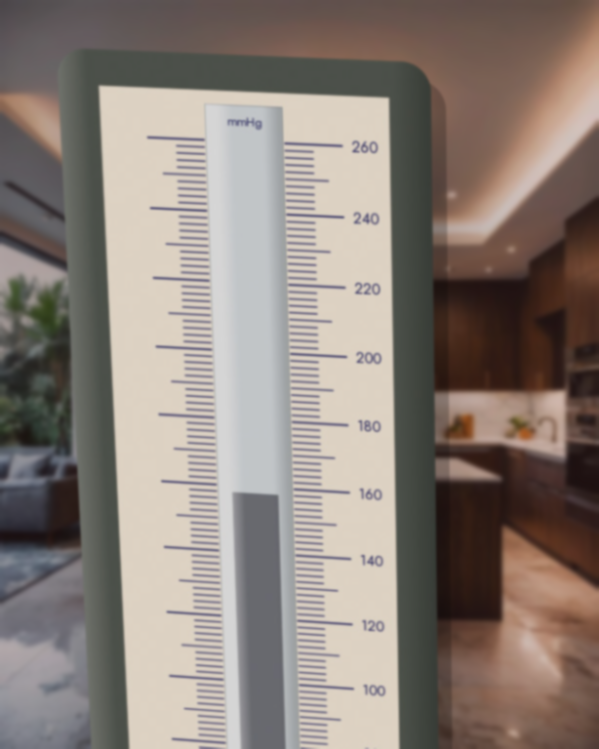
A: 158 mmHg
